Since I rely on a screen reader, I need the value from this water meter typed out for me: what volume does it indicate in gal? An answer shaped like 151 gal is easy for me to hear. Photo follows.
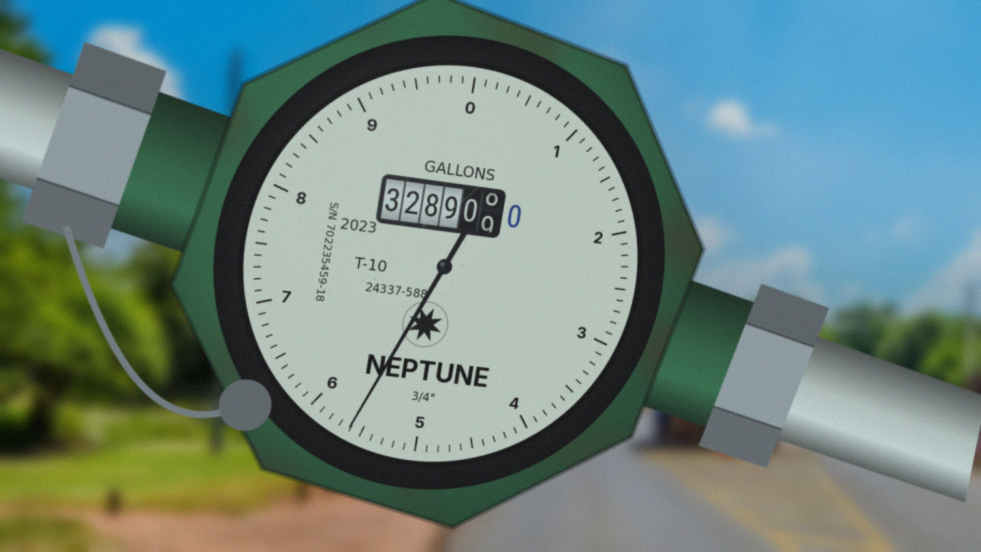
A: 3289085.6 gal
